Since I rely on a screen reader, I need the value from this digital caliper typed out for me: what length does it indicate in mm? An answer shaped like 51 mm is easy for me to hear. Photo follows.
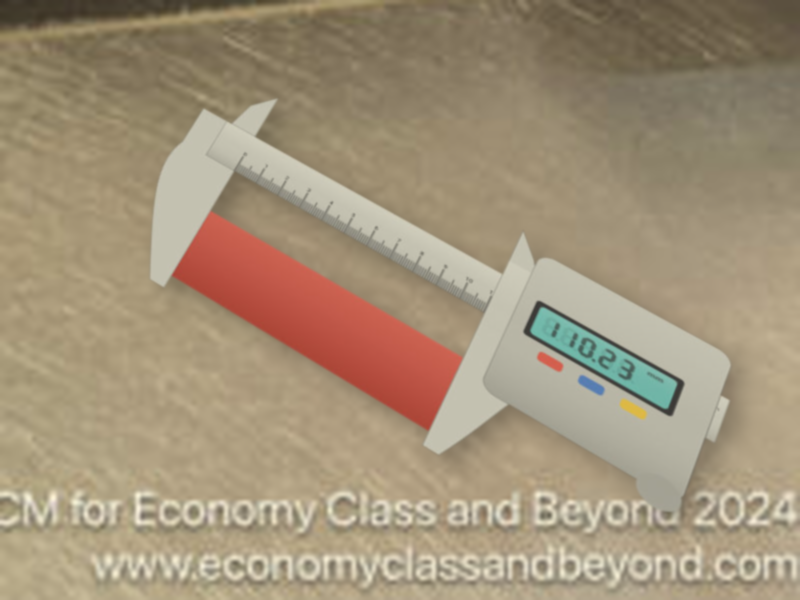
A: 110.23 mm
